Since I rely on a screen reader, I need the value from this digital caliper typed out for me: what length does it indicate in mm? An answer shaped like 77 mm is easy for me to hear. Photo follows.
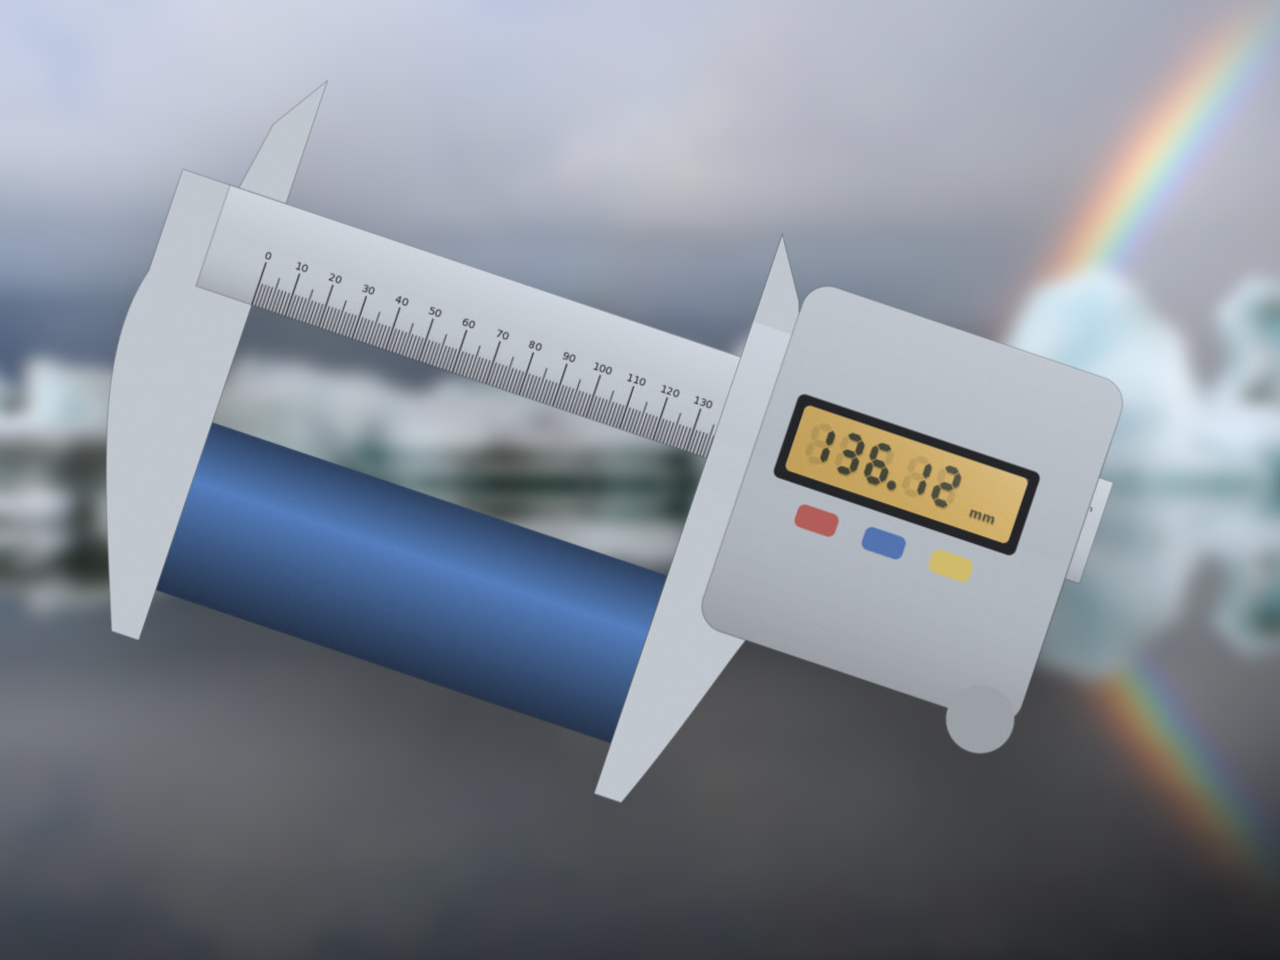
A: 136.12 mm
